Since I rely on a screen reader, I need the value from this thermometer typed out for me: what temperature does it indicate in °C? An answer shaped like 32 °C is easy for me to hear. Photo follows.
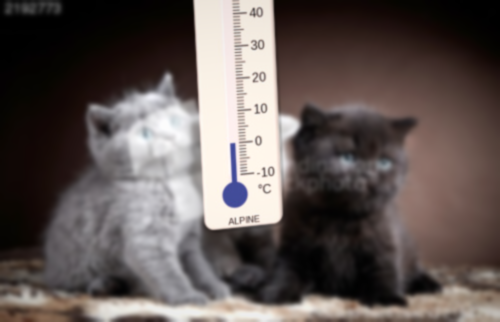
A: 0 °C
